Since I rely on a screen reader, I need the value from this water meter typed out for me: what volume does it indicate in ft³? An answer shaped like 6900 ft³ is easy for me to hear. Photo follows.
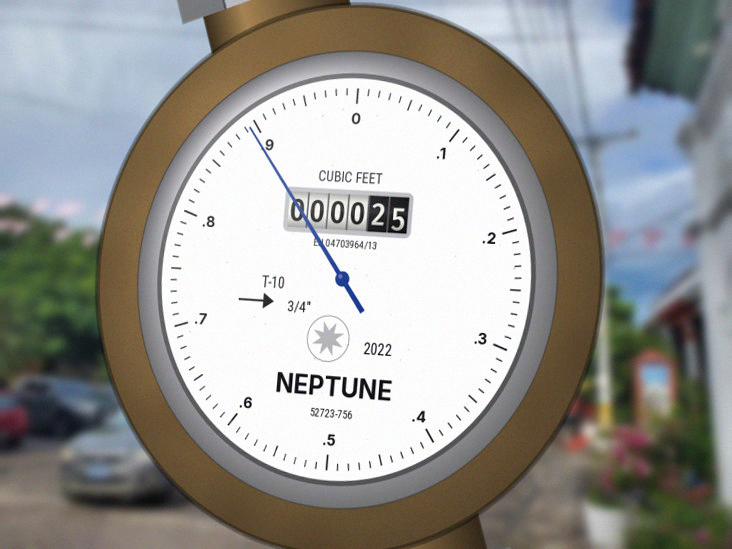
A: 24.89 ft³
